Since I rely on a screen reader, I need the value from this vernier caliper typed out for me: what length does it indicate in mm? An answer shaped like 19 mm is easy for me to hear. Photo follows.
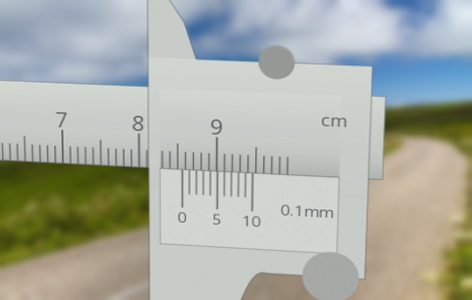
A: 85.6 mm
